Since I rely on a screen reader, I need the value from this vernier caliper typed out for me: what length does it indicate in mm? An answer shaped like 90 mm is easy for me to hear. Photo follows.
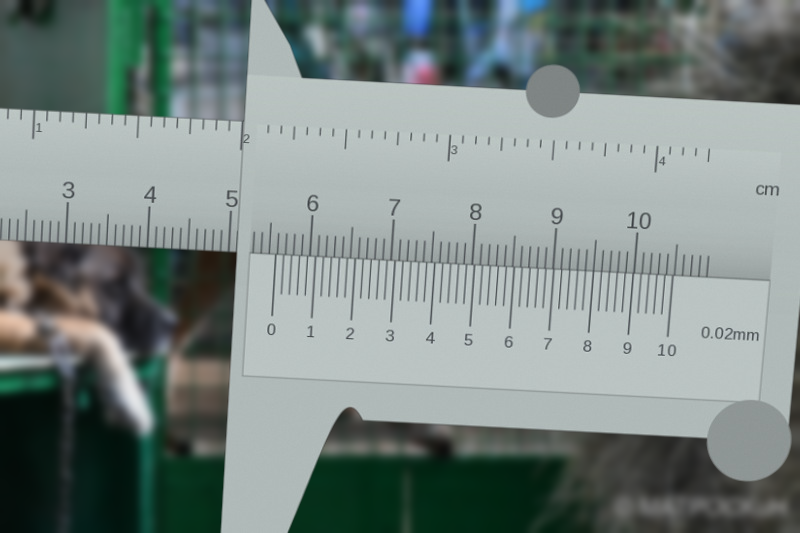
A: 55.8 mm
